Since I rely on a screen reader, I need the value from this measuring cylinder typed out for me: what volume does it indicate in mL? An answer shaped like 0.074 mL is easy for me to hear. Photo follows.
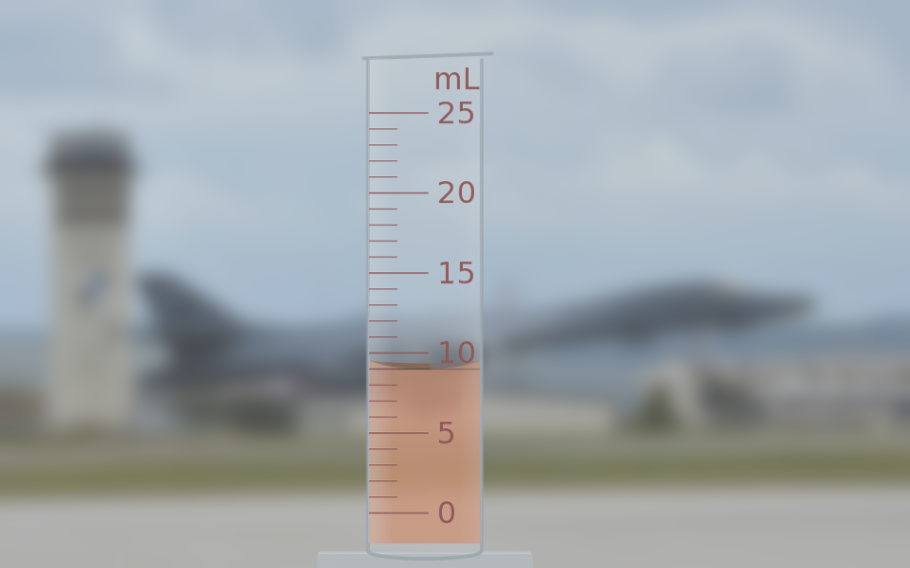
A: 9 mL
